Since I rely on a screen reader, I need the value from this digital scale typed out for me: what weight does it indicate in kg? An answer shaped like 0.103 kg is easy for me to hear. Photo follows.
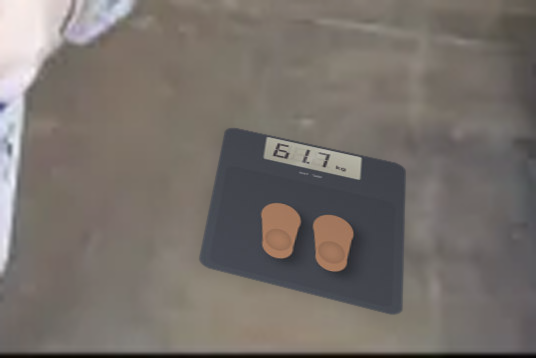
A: 61.7 kg
